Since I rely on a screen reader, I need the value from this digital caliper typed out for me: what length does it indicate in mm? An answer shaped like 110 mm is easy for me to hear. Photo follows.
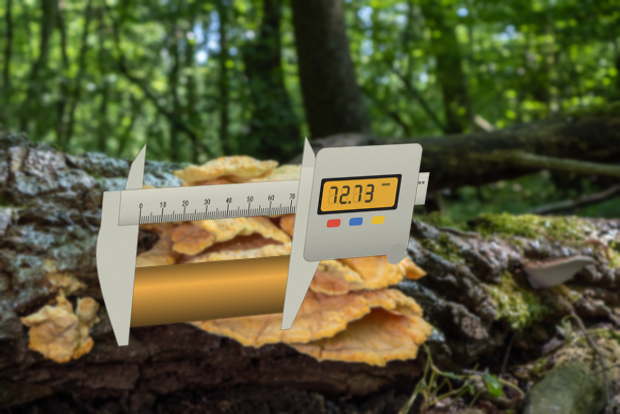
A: 72.73 mm
